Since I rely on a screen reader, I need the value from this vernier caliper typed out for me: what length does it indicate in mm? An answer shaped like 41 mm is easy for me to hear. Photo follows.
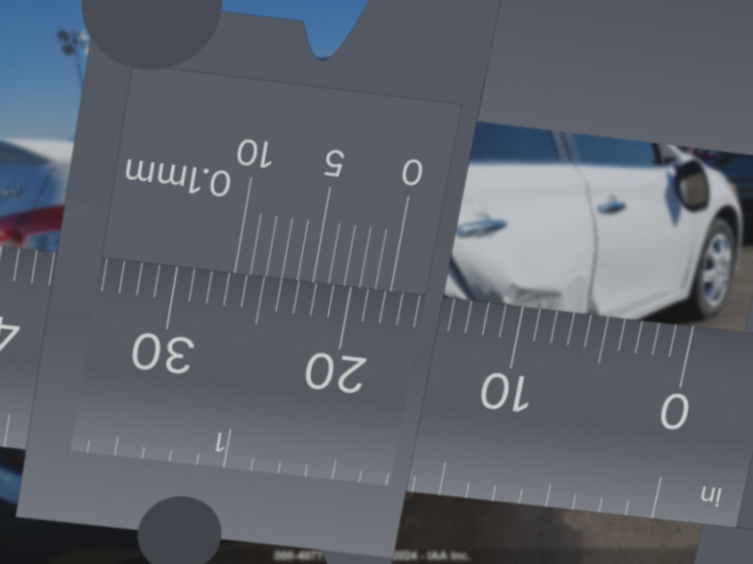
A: 17.7 mm
